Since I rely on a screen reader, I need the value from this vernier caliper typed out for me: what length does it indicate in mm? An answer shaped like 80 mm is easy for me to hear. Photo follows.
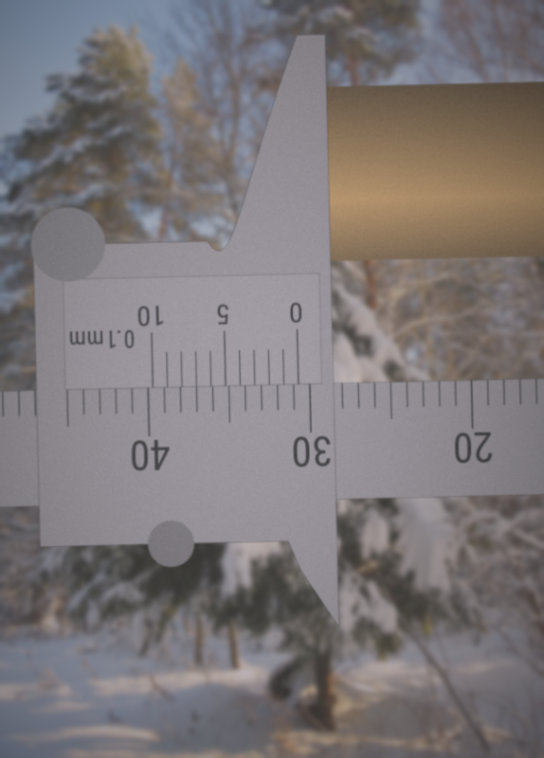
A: 30.7 mm
